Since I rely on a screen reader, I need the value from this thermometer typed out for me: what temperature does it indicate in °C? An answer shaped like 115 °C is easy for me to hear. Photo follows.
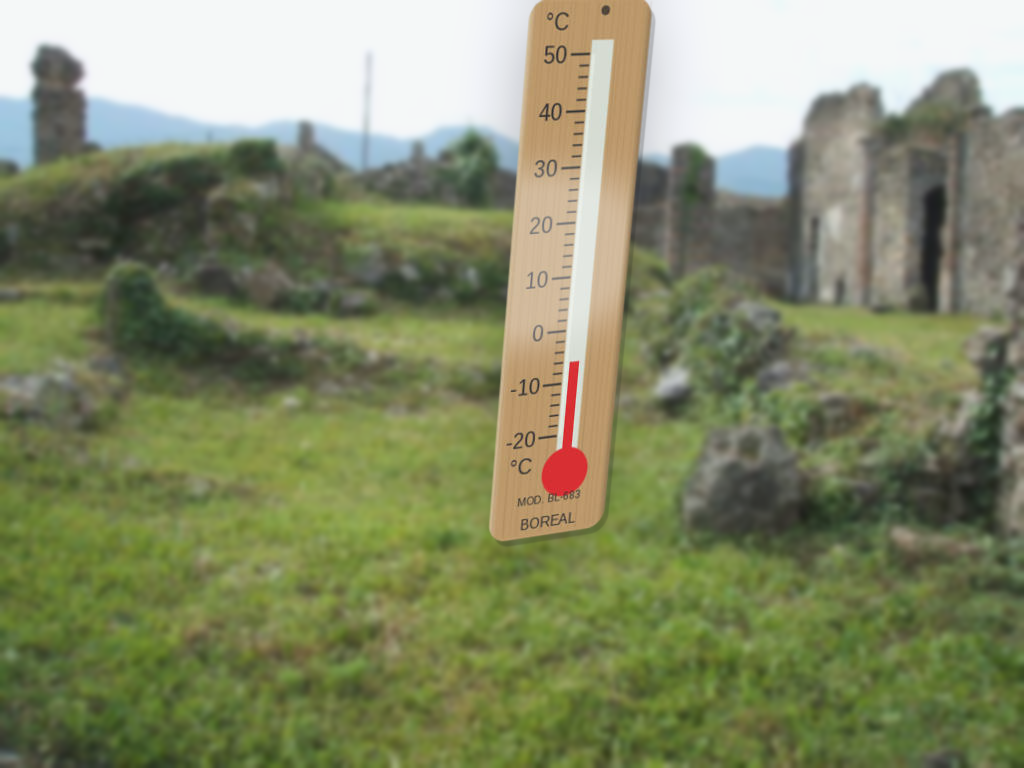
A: -6 °C
